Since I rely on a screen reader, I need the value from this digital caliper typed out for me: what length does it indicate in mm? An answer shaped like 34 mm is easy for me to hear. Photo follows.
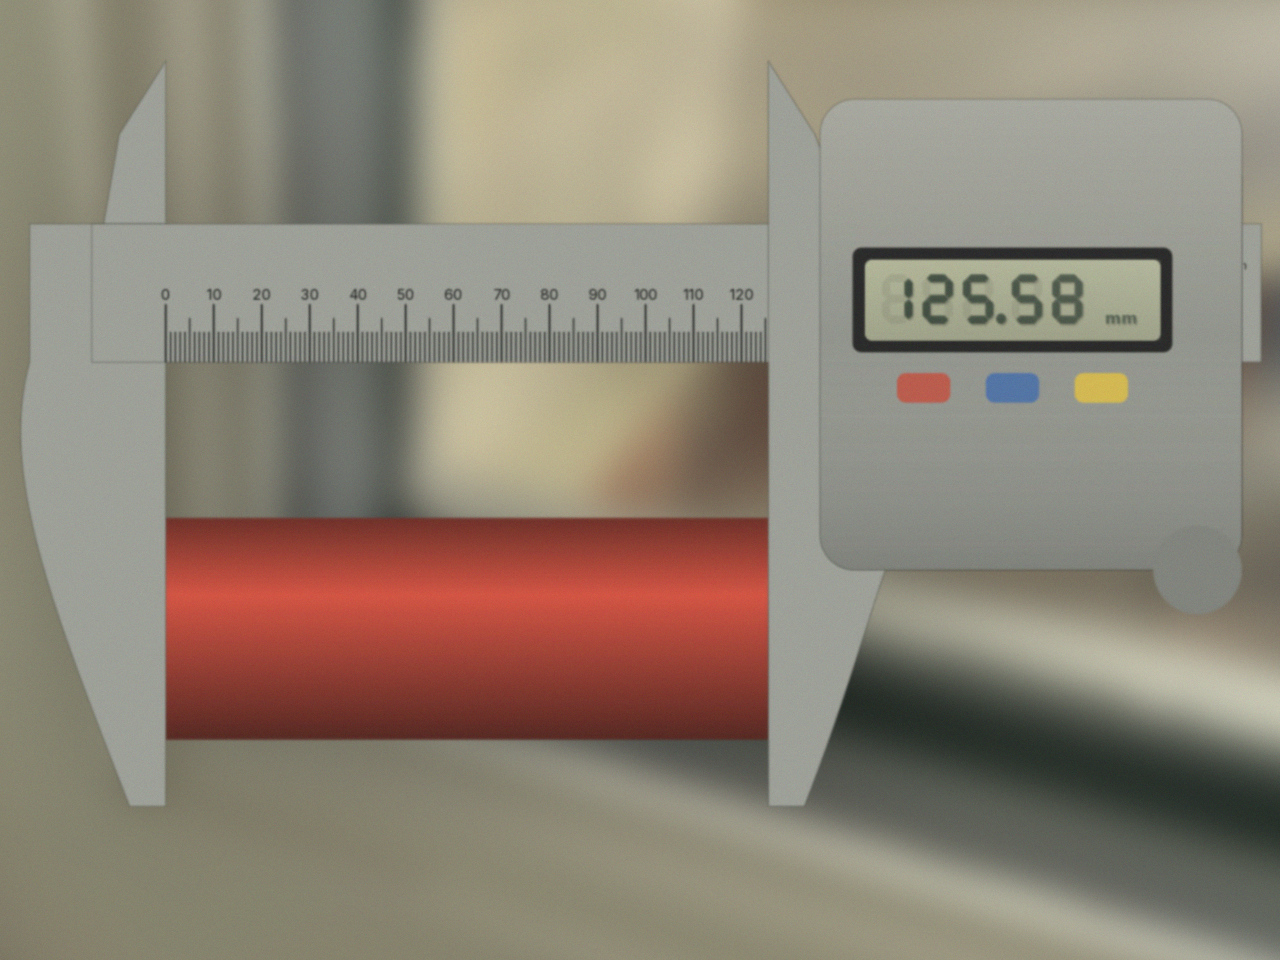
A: 125.58 mm
